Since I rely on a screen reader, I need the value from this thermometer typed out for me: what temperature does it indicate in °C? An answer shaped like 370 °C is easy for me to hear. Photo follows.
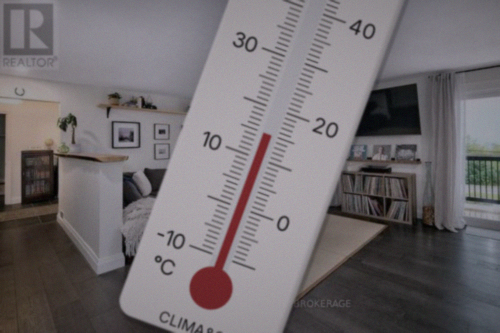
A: 15 °C
